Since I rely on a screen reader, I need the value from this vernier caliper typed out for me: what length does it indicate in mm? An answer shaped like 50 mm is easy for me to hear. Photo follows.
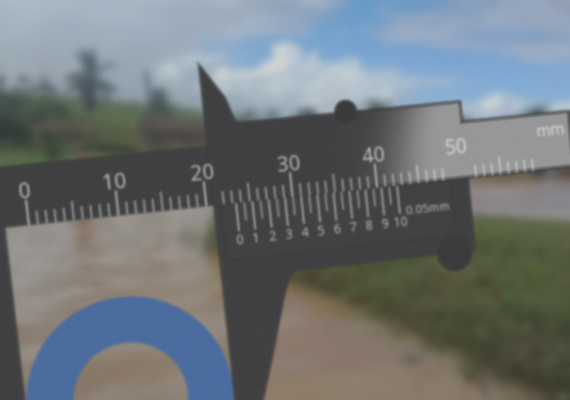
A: 23.4 mm
